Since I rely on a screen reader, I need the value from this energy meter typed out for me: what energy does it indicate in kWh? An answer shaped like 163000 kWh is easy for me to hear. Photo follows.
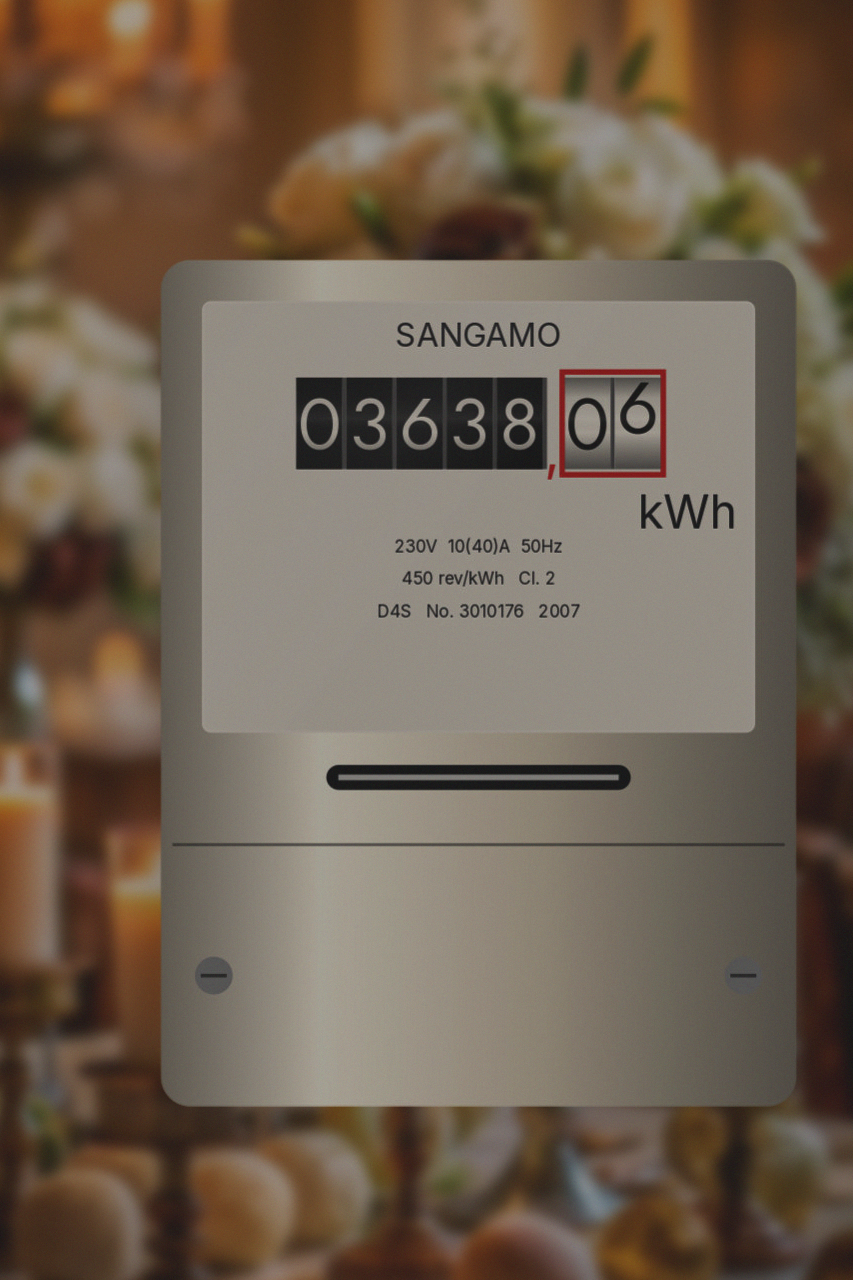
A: 3638.06 kWh
